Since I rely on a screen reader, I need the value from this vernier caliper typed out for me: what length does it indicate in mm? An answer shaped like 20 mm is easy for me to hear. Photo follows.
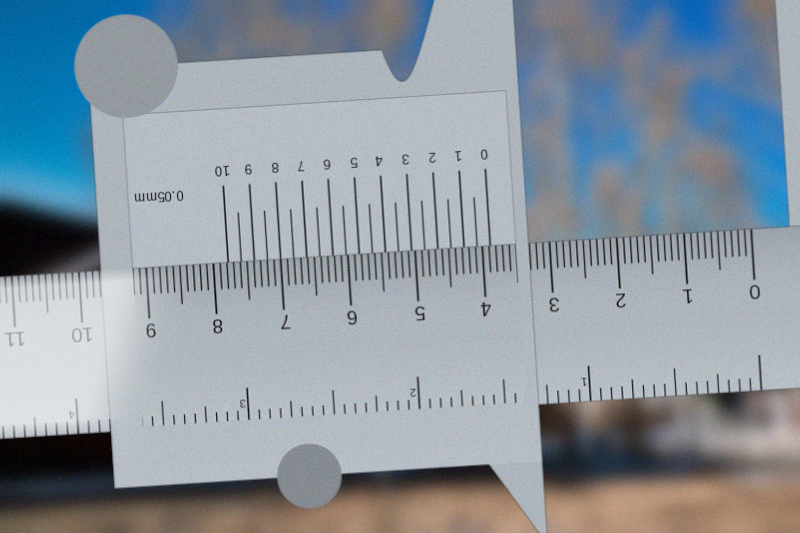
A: 38.8 mm
